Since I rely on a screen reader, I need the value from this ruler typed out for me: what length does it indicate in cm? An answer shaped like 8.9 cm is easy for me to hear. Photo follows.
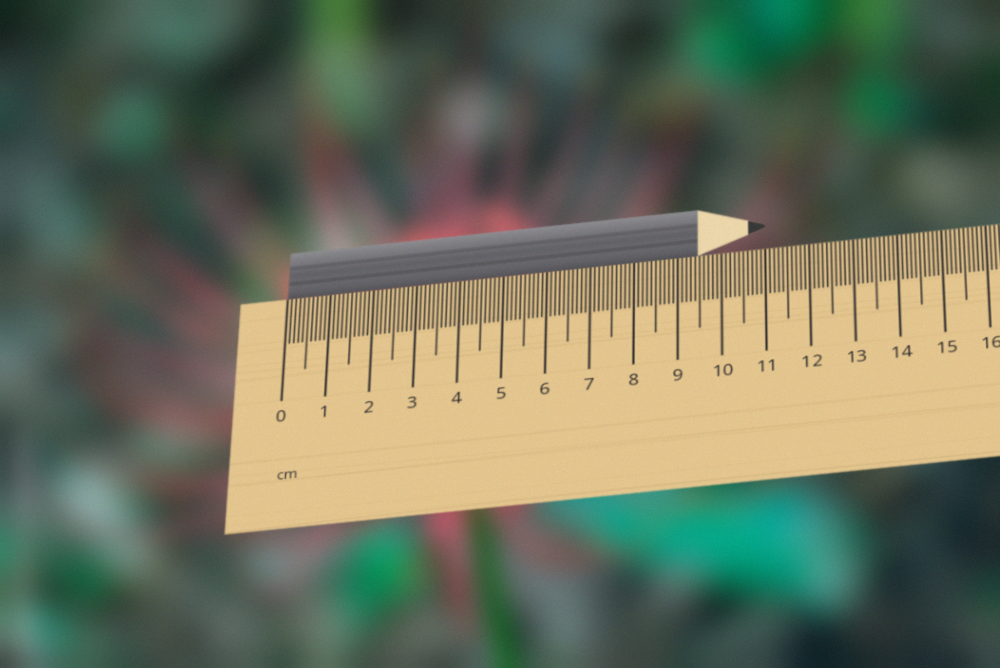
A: 11 cm
